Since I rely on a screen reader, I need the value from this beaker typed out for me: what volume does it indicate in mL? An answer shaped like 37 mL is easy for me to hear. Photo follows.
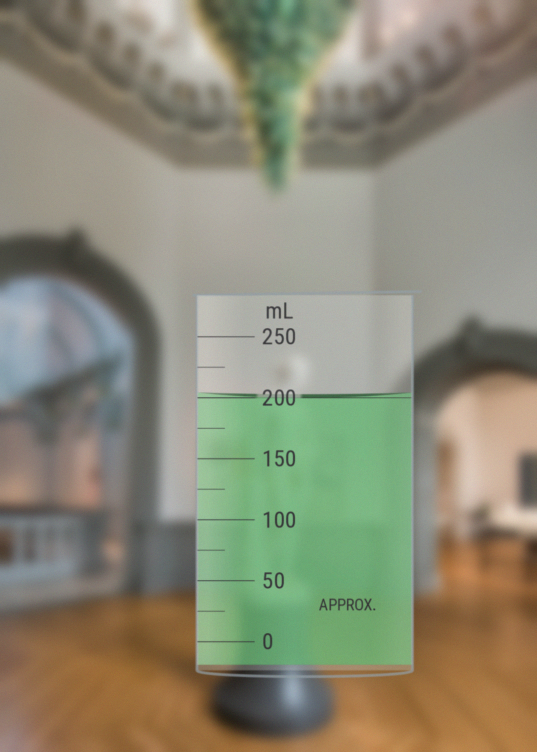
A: 200 mL
